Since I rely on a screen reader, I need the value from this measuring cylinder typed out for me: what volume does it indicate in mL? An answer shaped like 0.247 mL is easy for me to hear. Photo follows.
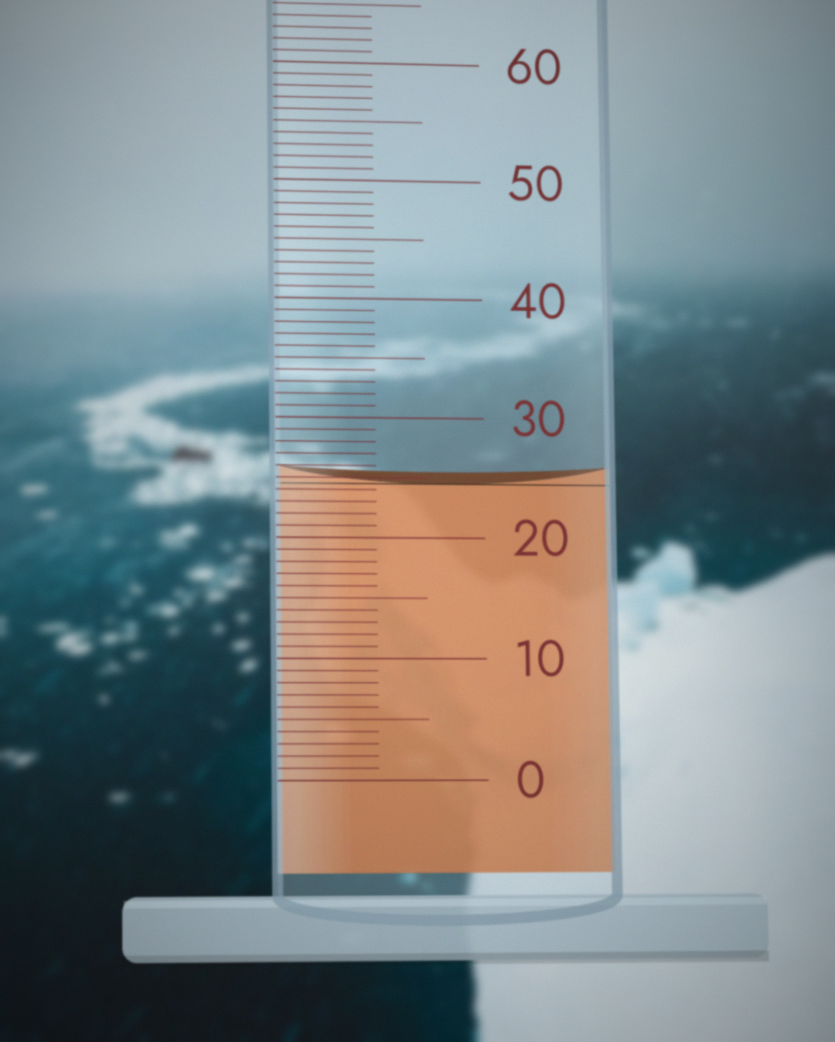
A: 24.5 mL
